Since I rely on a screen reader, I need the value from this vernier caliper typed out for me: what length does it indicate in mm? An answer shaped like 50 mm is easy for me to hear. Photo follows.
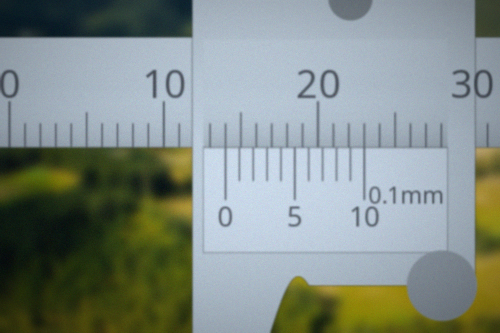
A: 14.0 mm
